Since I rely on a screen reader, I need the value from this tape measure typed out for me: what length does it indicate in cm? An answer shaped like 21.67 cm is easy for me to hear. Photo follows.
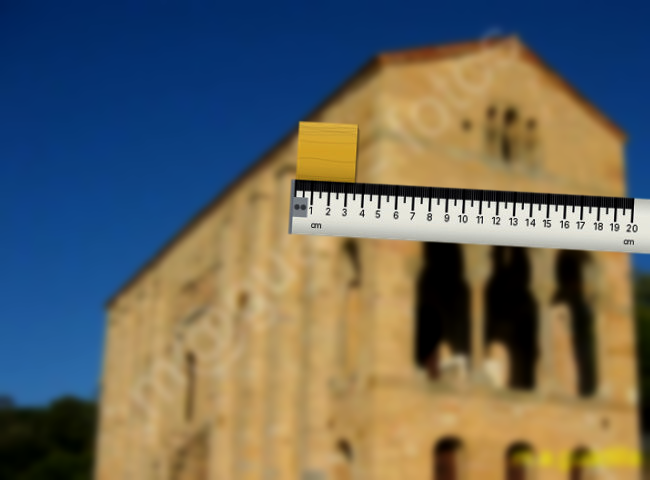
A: 3.5 cm
